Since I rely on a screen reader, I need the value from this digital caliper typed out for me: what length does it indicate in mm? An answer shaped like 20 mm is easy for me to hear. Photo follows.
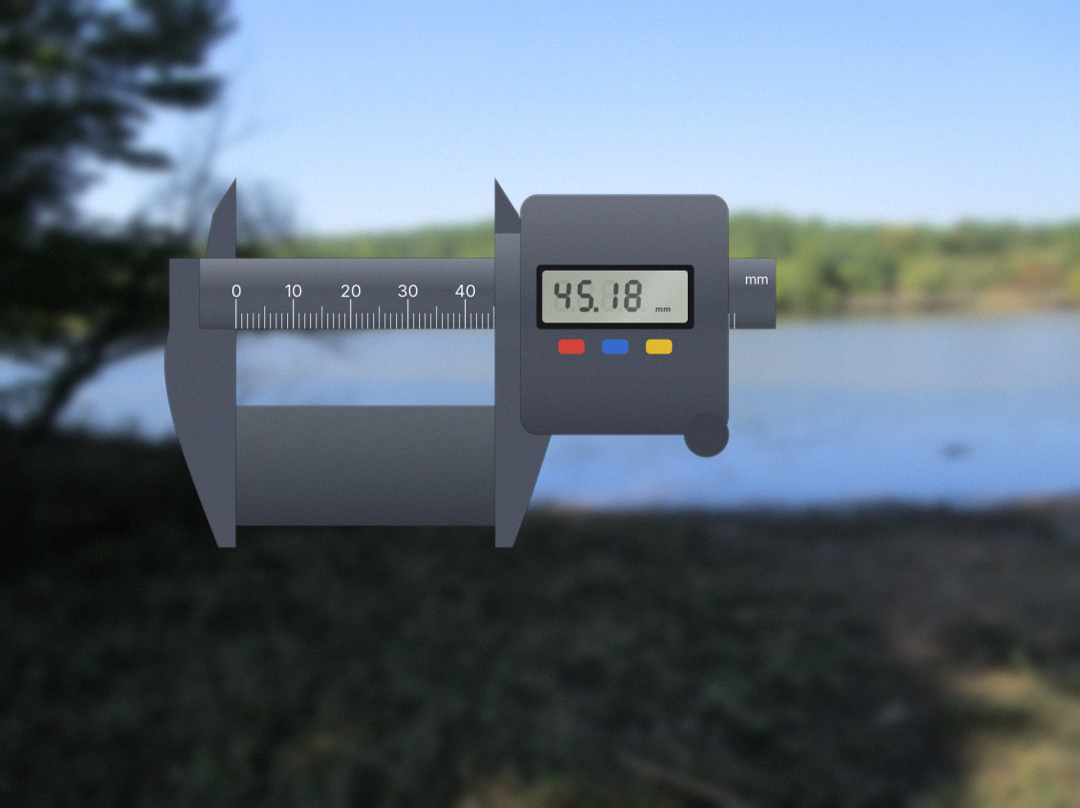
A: 45.18 mm
